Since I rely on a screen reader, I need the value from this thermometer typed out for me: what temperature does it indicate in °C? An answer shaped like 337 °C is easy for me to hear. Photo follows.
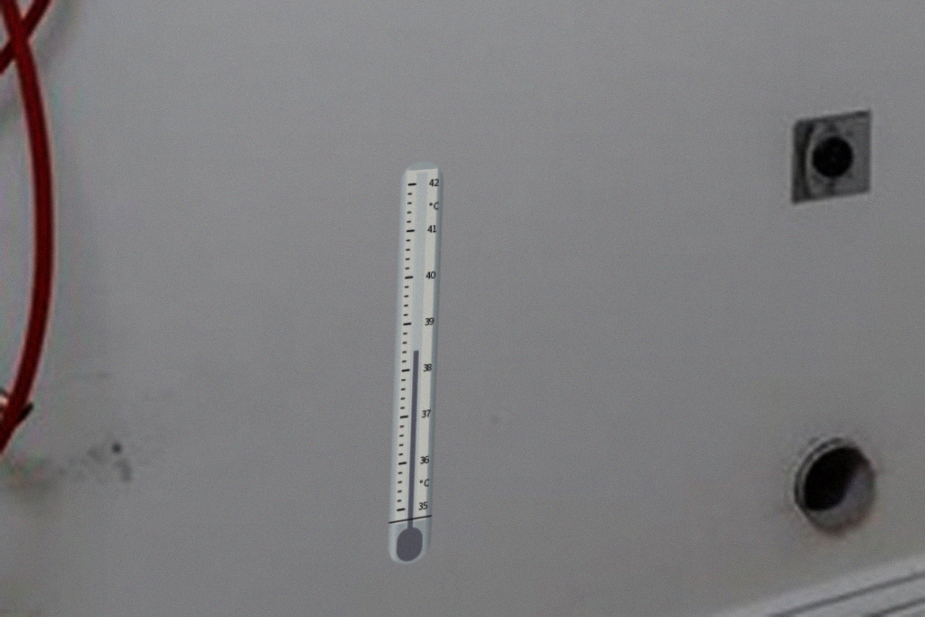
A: 38.4 °C
